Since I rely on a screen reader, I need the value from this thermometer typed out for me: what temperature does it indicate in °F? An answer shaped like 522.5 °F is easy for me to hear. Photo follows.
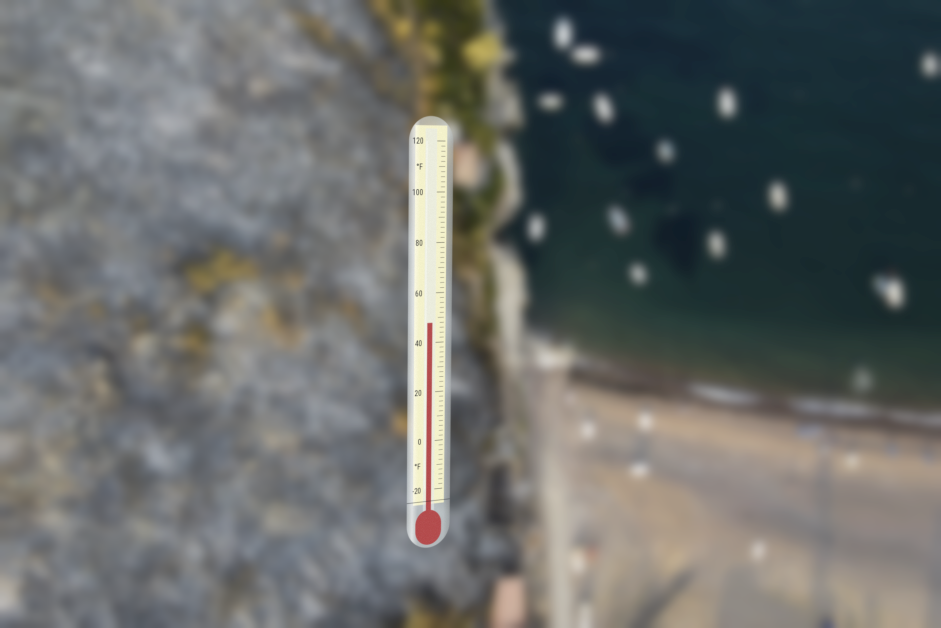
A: 48 °F
